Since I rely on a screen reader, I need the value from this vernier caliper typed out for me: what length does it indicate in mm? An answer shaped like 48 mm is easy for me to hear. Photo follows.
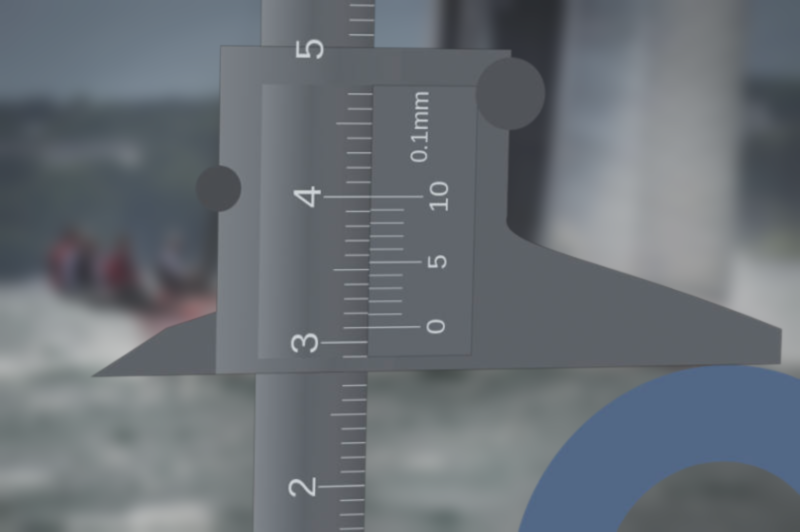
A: 31.0 mm
